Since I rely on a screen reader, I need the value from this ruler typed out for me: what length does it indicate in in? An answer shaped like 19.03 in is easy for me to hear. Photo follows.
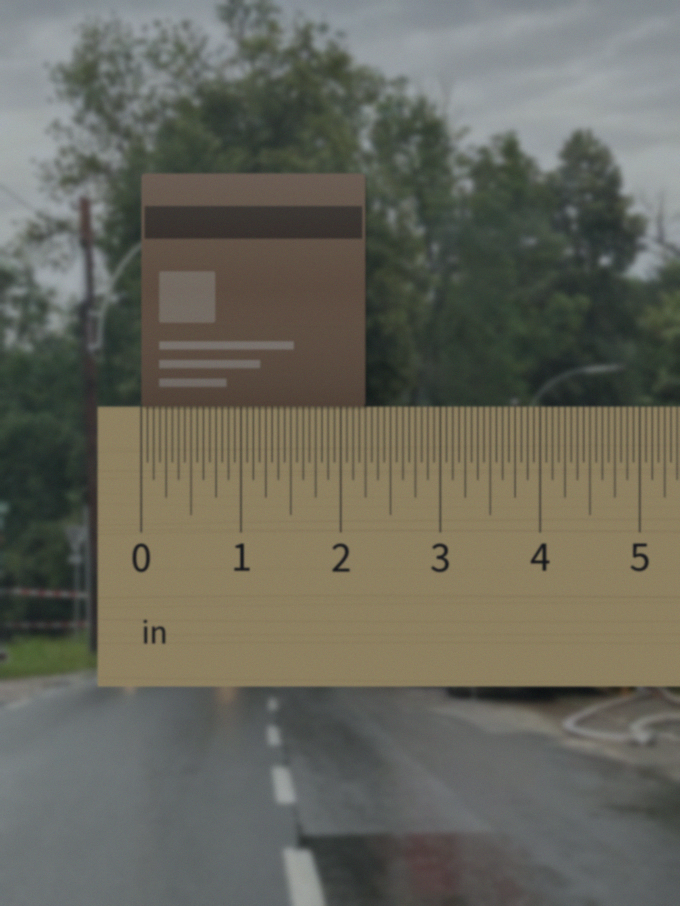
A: 2.25 in
